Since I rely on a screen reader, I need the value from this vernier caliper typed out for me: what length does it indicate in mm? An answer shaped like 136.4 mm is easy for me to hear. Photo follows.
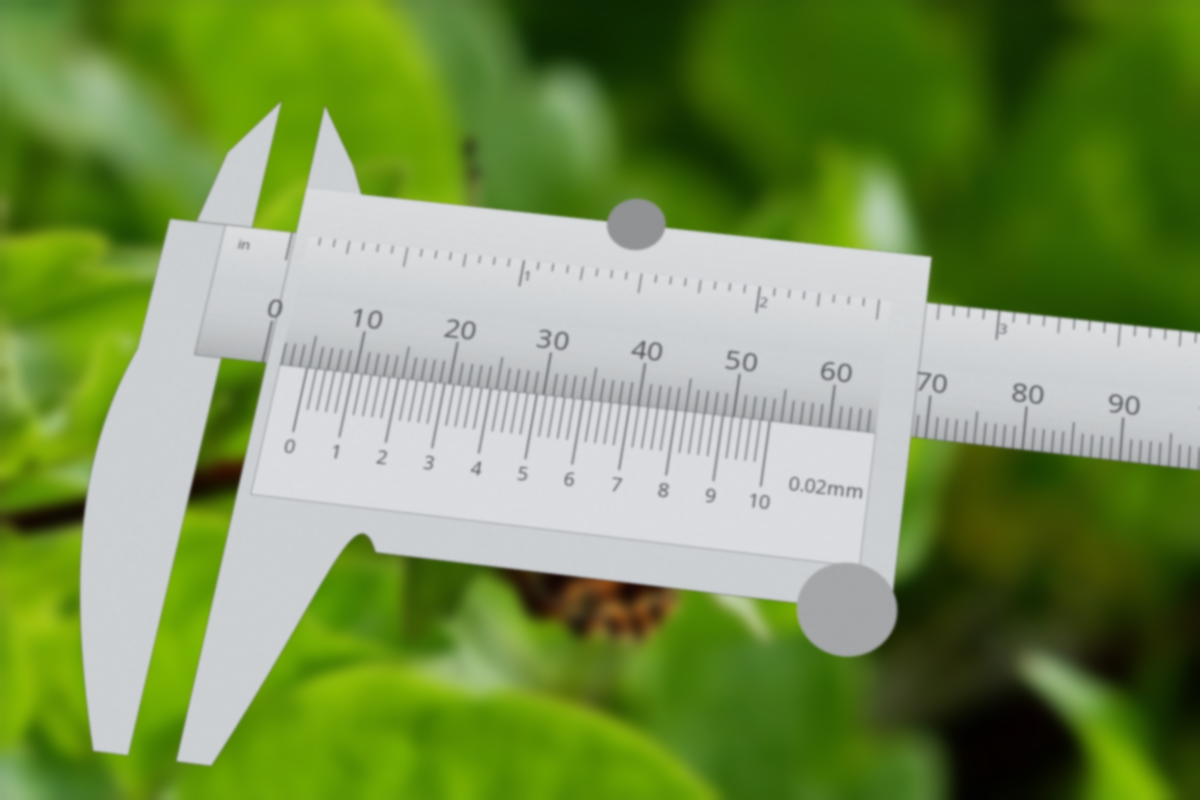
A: 4.8 mm
